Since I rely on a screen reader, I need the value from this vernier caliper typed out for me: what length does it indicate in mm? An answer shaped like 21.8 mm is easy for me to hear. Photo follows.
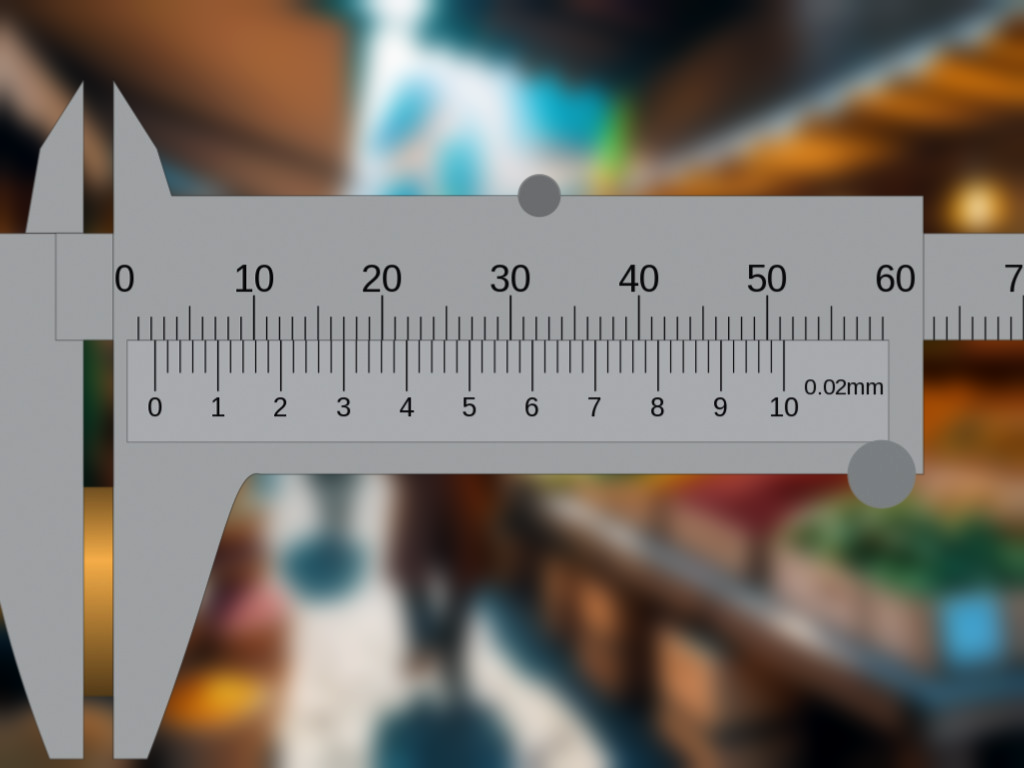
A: 2.3 mm
